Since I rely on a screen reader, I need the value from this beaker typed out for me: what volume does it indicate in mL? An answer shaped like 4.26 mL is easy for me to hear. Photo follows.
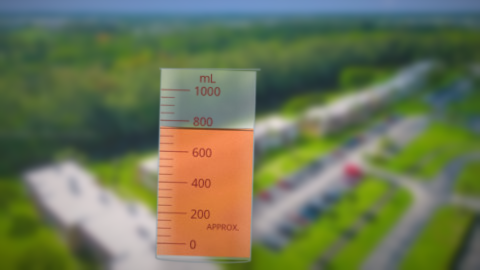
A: 750 mL
